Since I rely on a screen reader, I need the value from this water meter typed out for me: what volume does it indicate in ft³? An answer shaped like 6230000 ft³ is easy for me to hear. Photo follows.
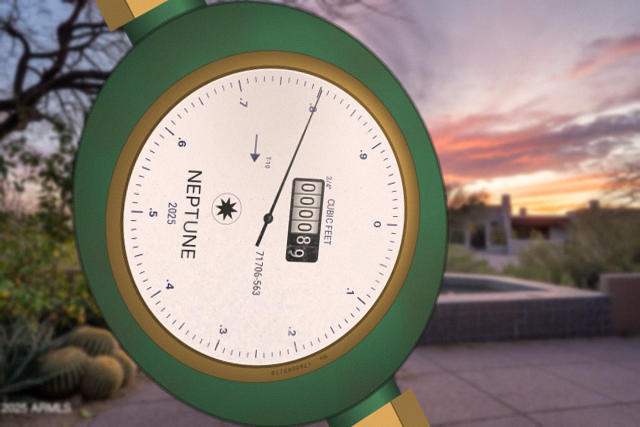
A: 88.80 ft³
